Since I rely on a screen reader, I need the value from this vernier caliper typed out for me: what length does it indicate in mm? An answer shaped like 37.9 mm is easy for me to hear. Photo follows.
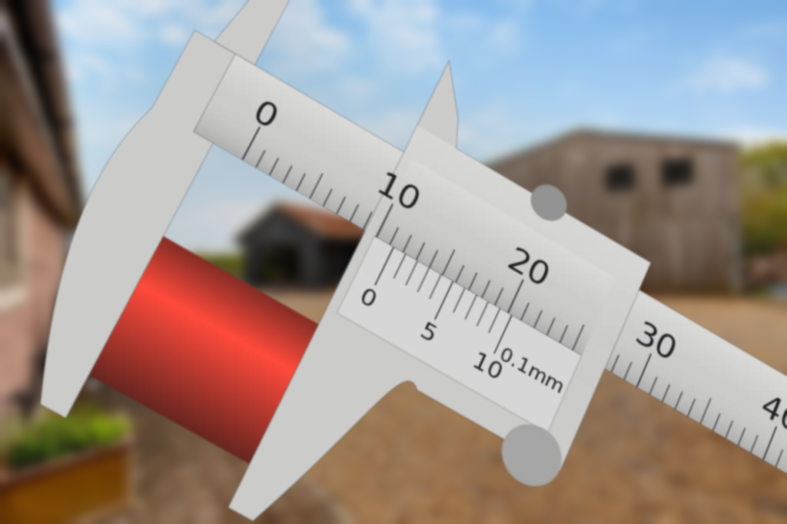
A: 11.3 mm
